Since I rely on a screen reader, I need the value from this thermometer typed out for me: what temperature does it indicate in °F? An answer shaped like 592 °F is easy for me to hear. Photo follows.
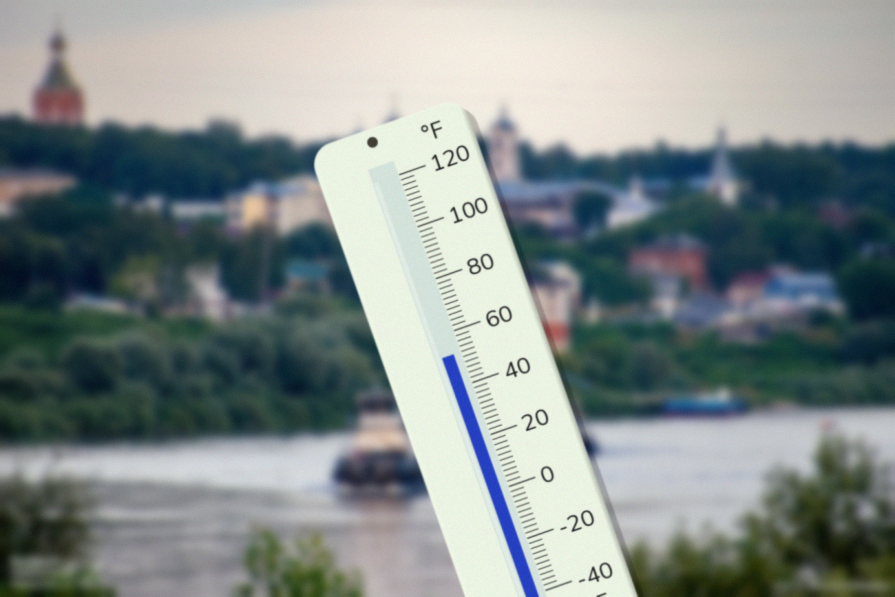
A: 52 °F
